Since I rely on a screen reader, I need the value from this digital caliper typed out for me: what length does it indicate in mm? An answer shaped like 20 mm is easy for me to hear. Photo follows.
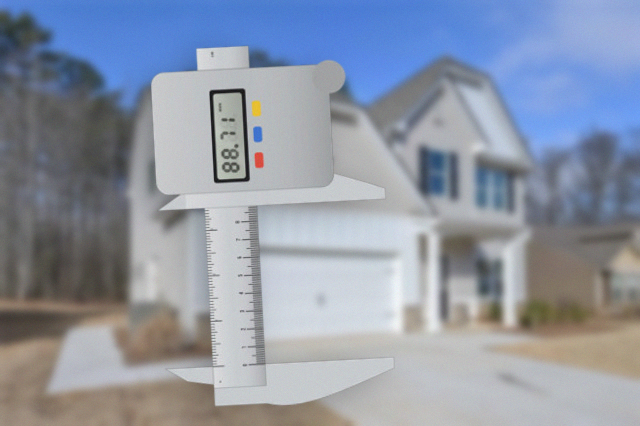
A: 88.71 mm
